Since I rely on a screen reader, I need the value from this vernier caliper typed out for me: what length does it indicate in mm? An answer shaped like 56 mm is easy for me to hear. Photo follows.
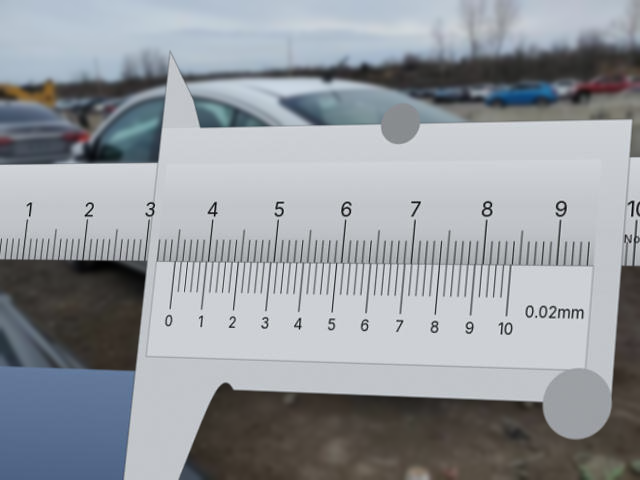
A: 34.8 mm
